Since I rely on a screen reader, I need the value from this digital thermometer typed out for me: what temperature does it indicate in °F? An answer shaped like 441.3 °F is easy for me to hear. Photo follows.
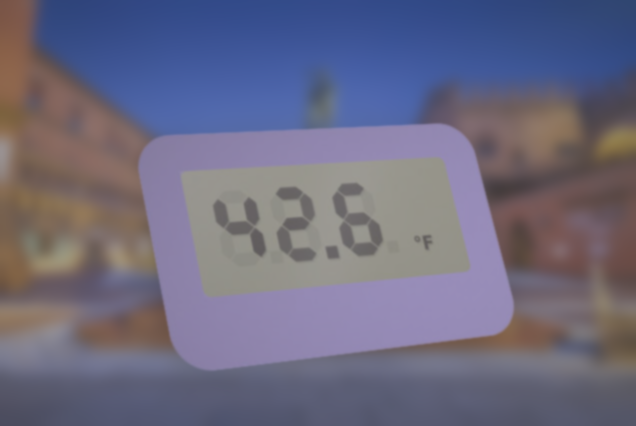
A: 42.6 °F
